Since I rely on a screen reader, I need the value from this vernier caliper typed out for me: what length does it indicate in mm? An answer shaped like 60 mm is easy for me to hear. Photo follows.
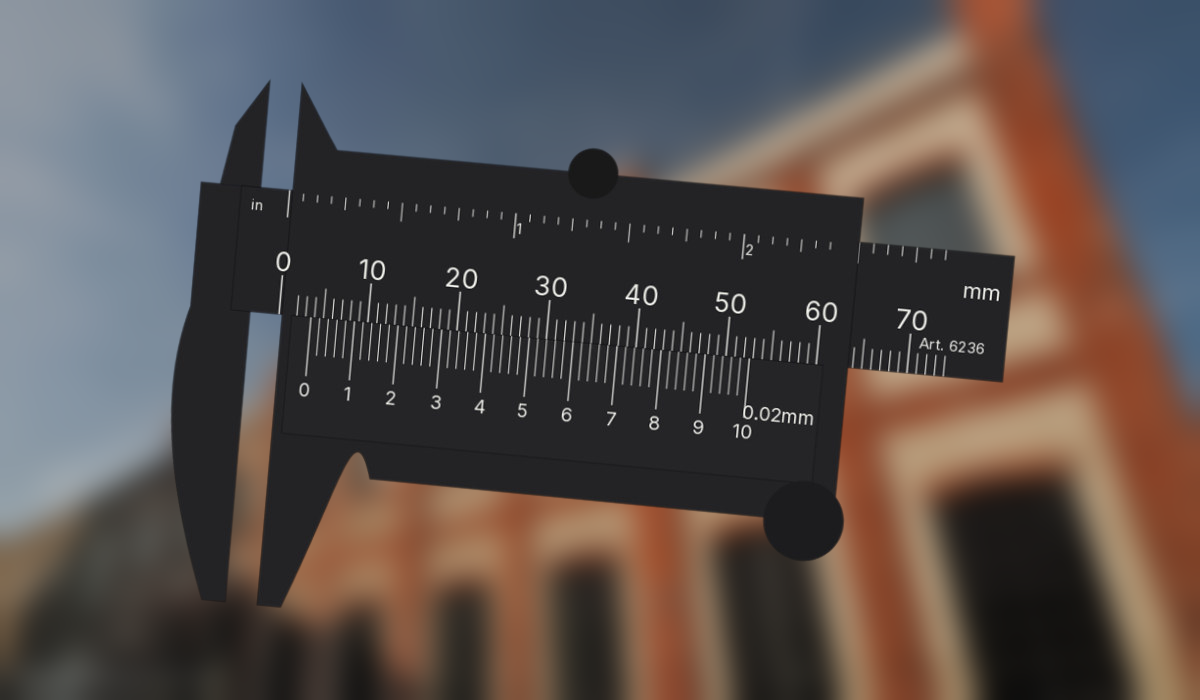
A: 3.6 mm
